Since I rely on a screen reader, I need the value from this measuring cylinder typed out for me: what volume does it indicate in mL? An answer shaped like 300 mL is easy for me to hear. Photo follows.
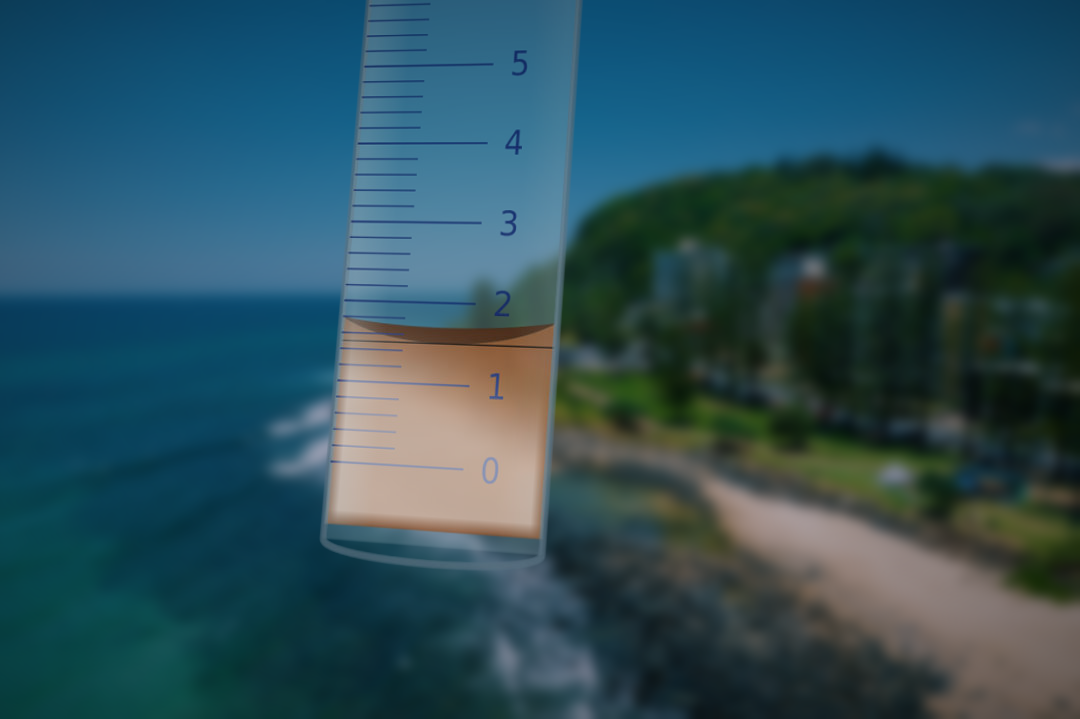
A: 1.5 mL
